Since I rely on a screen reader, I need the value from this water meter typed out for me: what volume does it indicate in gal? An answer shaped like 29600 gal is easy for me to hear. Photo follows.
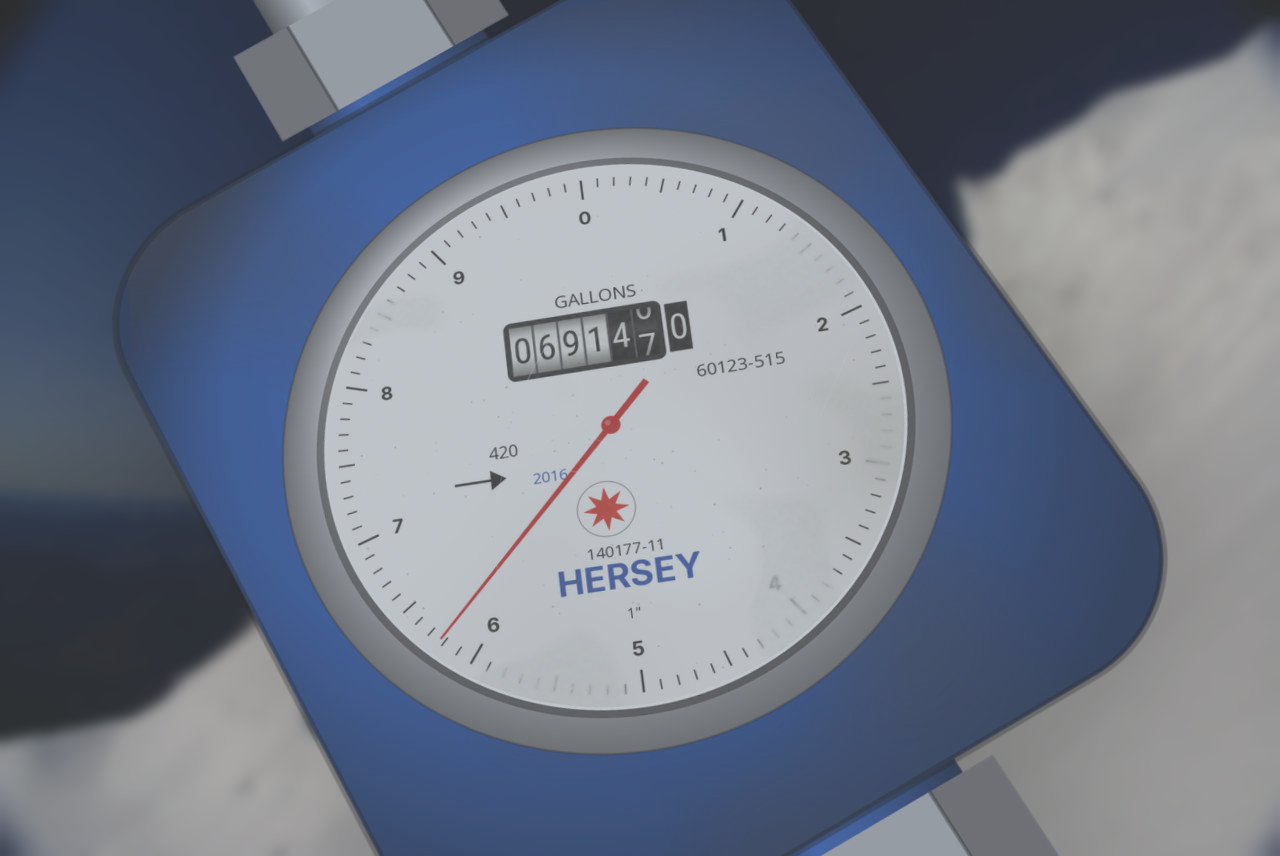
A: 691466.2 gal
